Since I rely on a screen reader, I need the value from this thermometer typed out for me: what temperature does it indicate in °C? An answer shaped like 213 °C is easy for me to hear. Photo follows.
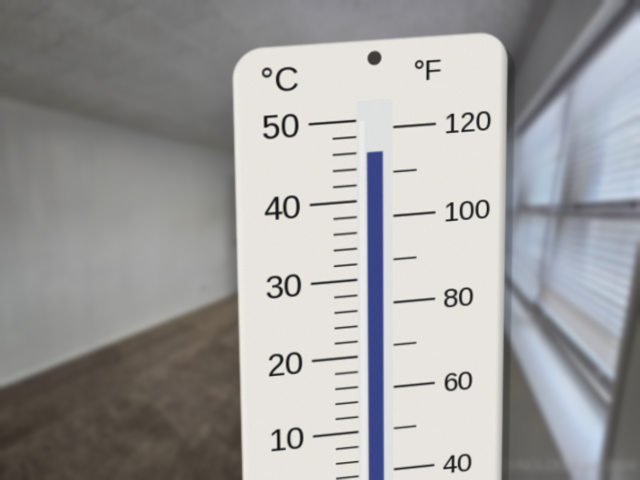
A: 46 °C
